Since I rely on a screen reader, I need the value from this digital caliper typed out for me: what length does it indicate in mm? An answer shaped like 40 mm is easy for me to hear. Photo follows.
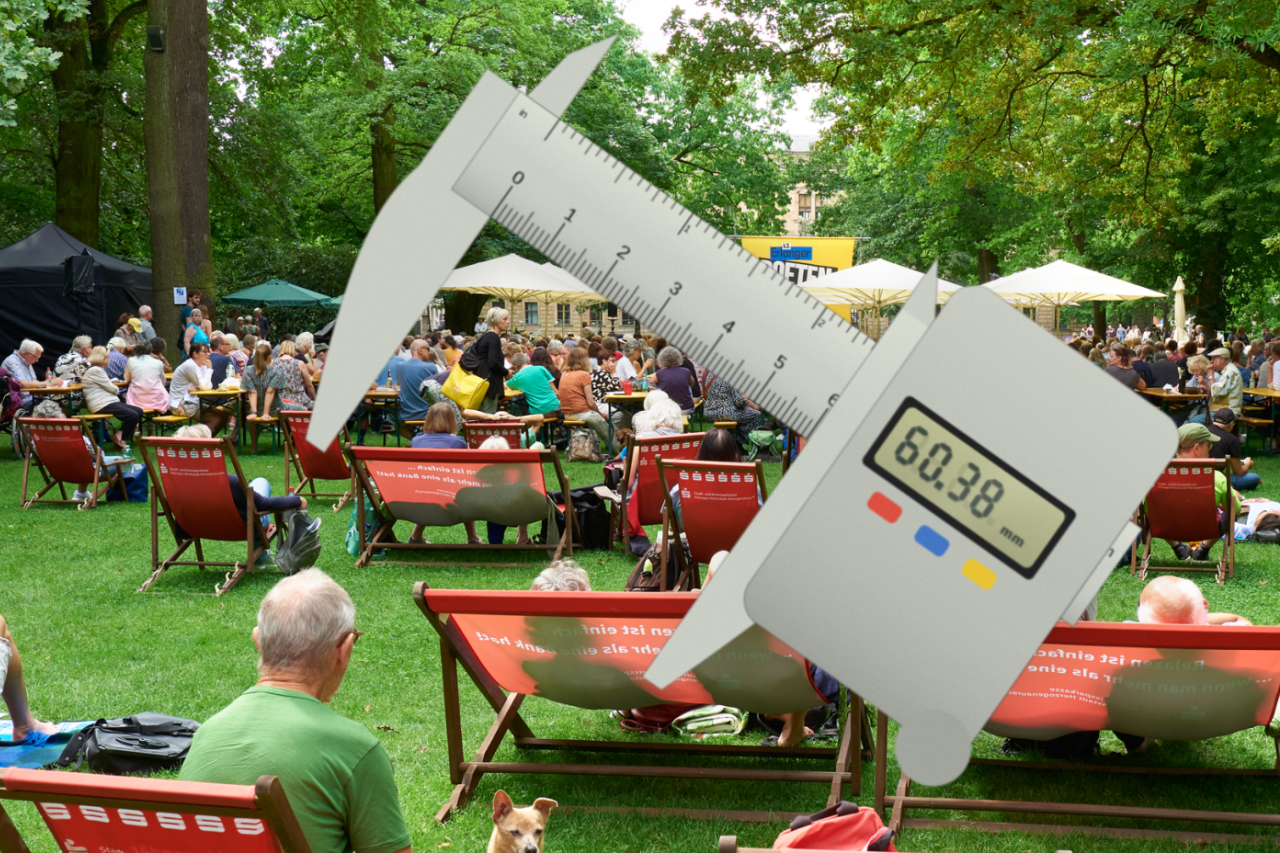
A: 60.38 mm
